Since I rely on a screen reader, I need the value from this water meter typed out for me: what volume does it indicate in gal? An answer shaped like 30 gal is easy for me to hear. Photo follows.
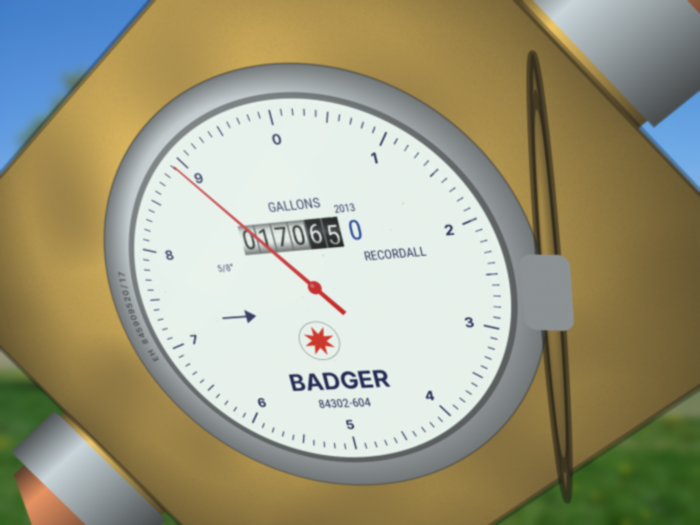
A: 170648.9 gal
